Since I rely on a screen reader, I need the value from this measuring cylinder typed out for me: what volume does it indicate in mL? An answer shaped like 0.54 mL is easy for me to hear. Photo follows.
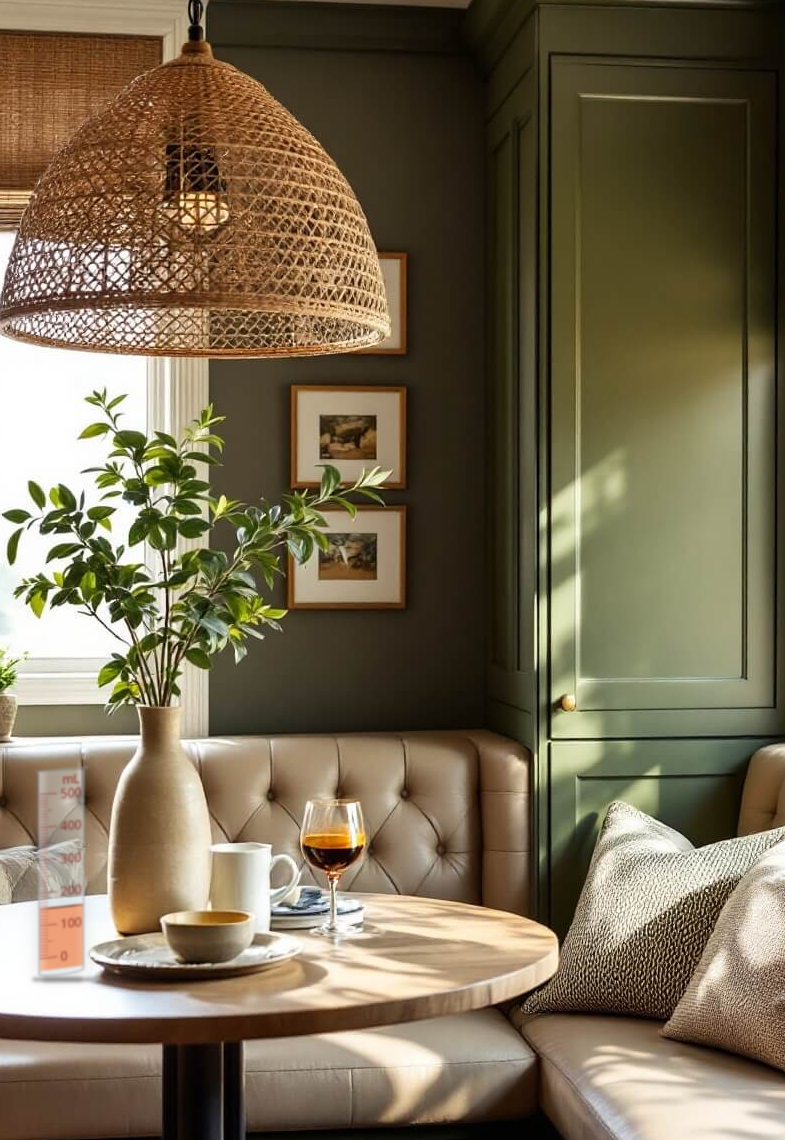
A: 150 mL
